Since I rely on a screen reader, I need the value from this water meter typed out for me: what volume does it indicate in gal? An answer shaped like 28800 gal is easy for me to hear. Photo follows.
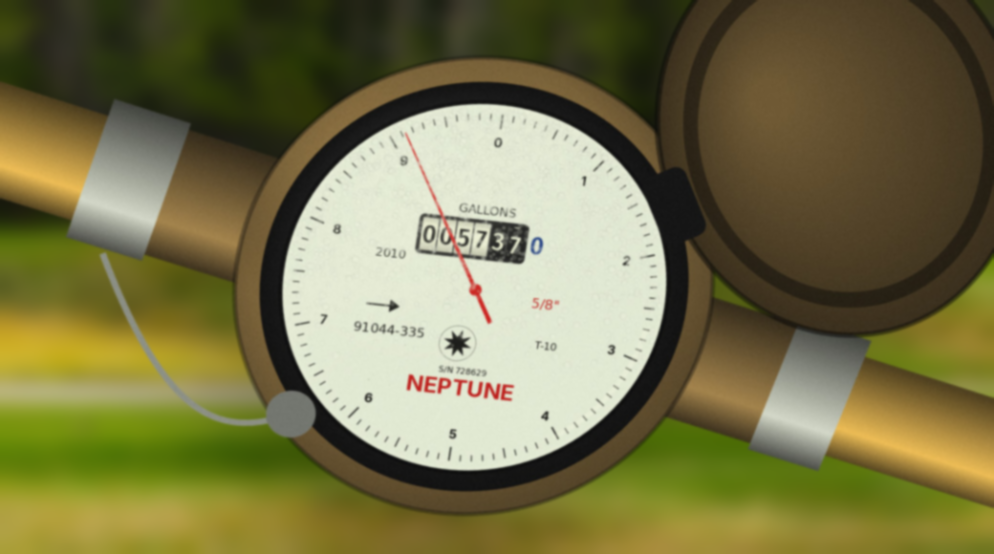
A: 57369.1 gal
